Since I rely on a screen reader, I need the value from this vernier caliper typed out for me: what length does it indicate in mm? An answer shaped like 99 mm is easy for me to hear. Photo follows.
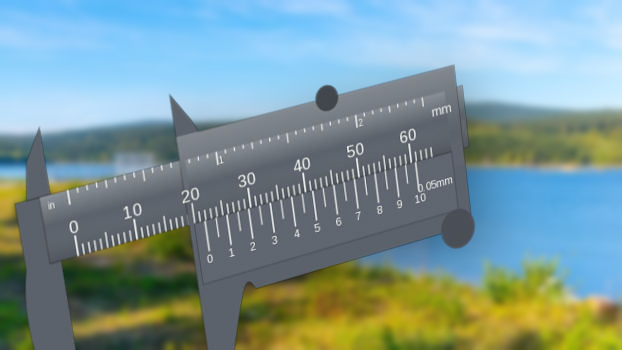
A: 21.8 mm
